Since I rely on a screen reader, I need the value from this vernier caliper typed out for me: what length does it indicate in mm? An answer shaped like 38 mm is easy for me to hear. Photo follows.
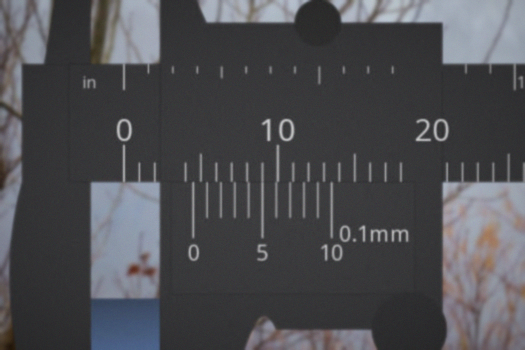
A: 4.5 mm
